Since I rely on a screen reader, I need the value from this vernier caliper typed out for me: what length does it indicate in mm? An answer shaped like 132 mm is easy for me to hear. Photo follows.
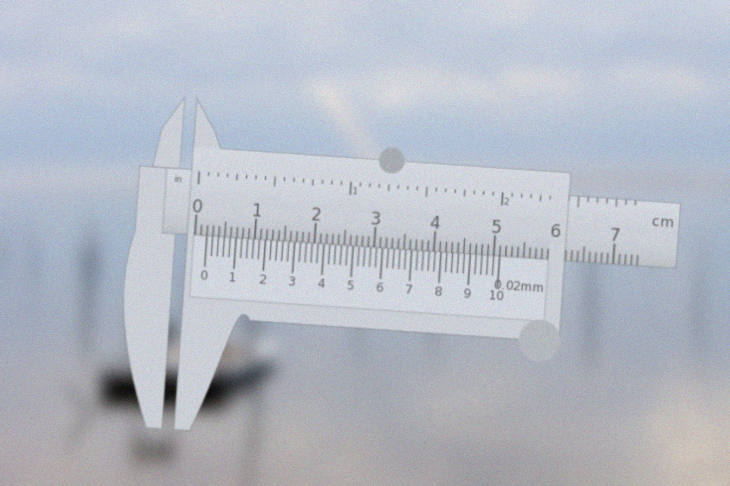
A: 2.0 mm
